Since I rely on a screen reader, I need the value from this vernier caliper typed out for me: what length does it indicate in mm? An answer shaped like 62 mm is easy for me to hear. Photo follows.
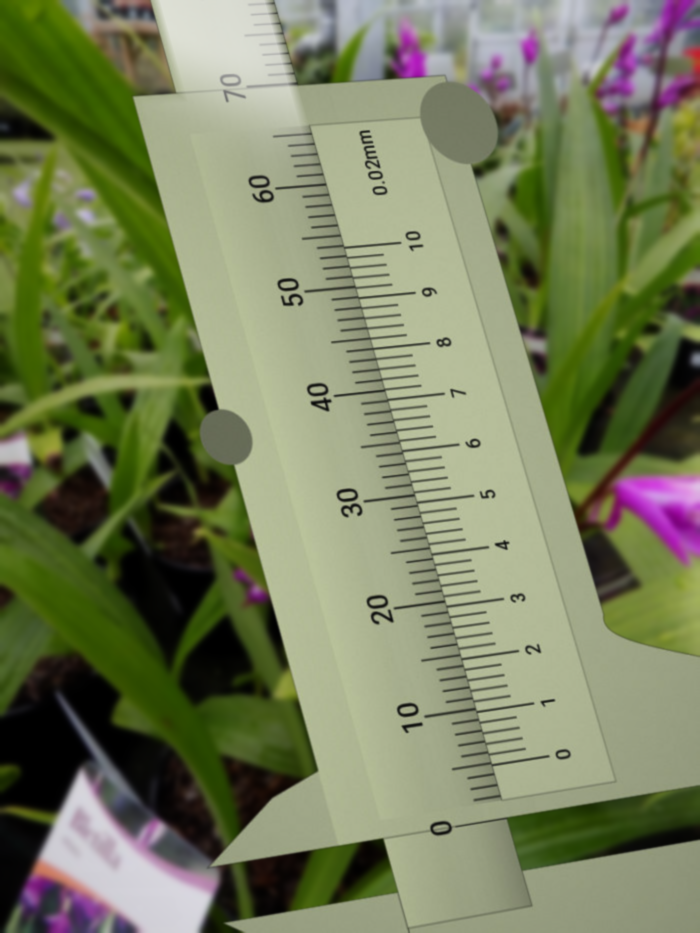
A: 4.8 mm
